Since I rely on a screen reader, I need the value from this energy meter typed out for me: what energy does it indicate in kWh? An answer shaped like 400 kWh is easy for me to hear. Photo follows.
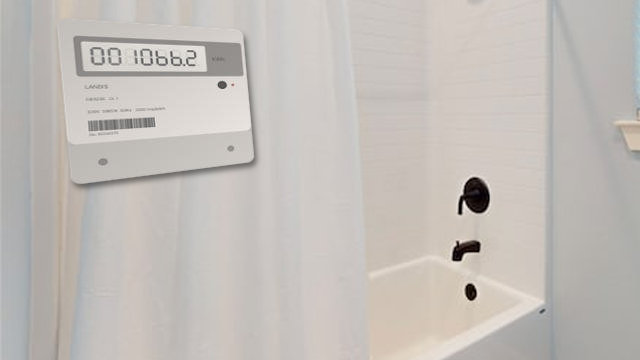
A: 1066.2 kWh
